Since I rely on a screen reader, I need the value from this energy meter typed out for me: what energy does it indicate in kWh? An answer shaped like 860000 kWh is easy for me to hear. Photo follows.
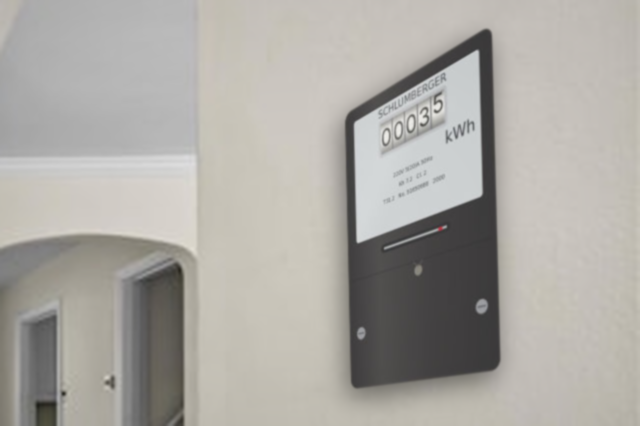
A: 35 kWh
